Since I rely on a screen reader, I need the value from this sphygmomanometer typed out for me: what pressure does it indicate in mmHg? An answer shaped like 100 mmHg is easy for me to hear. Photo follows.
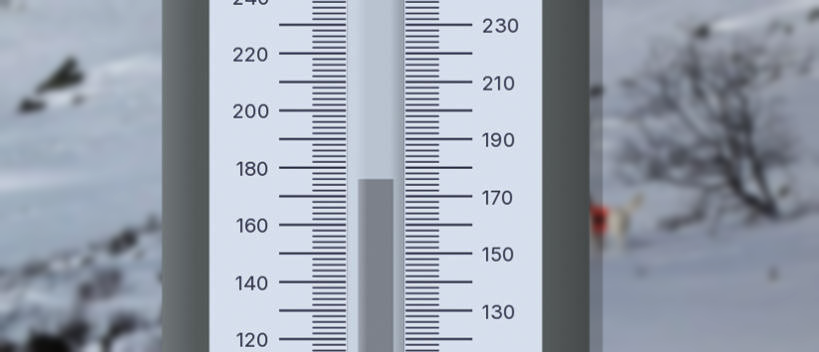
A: 176 mmHg
